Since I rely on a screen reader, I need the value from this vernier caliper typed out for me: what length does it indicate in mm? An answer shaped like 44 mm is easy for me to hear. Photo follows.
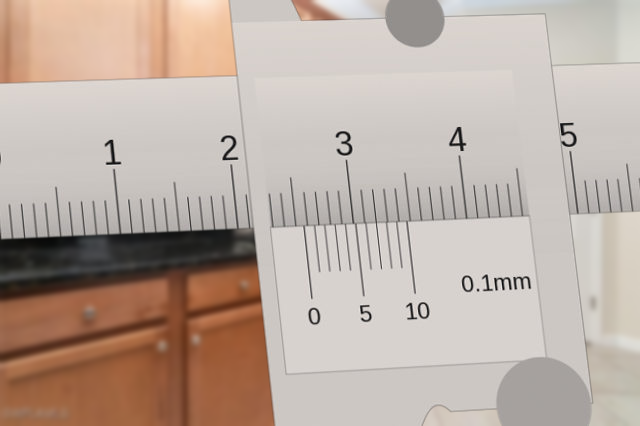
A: 25.7 mm
